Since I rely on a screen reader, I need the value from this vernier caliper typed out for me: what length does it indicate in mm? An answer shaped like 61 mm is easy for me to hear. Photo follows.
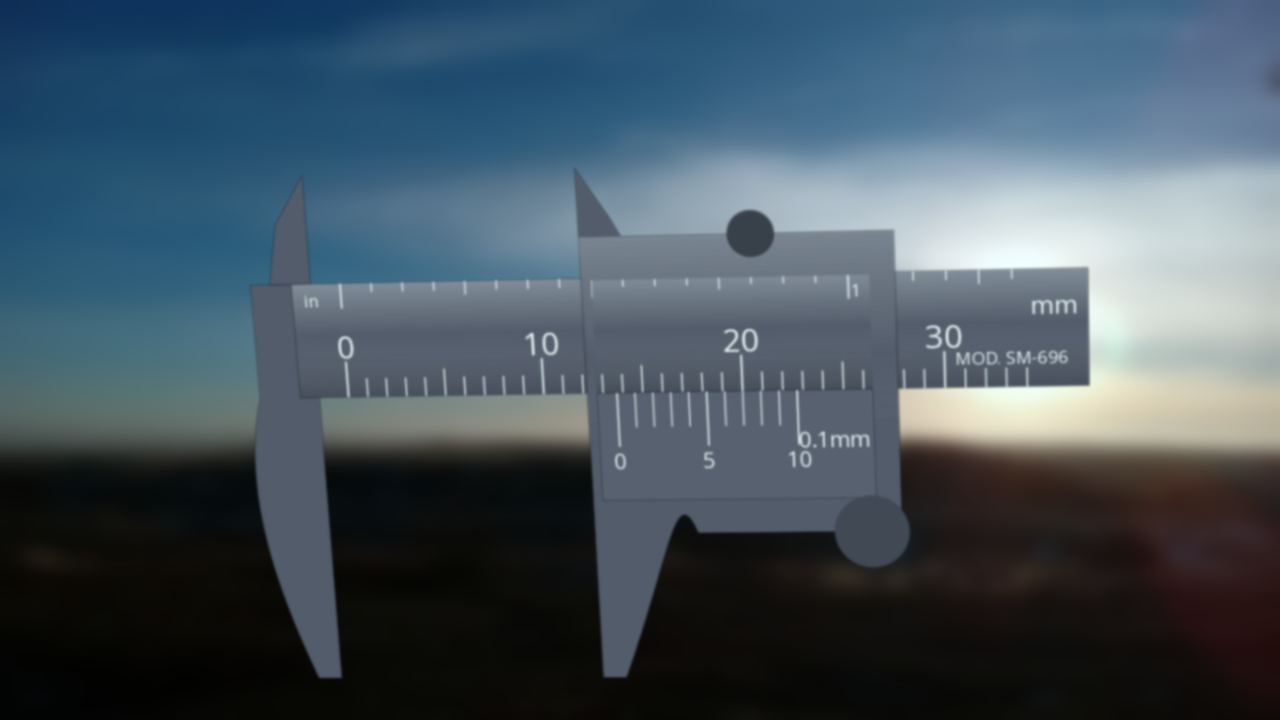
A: 13.7 mm
